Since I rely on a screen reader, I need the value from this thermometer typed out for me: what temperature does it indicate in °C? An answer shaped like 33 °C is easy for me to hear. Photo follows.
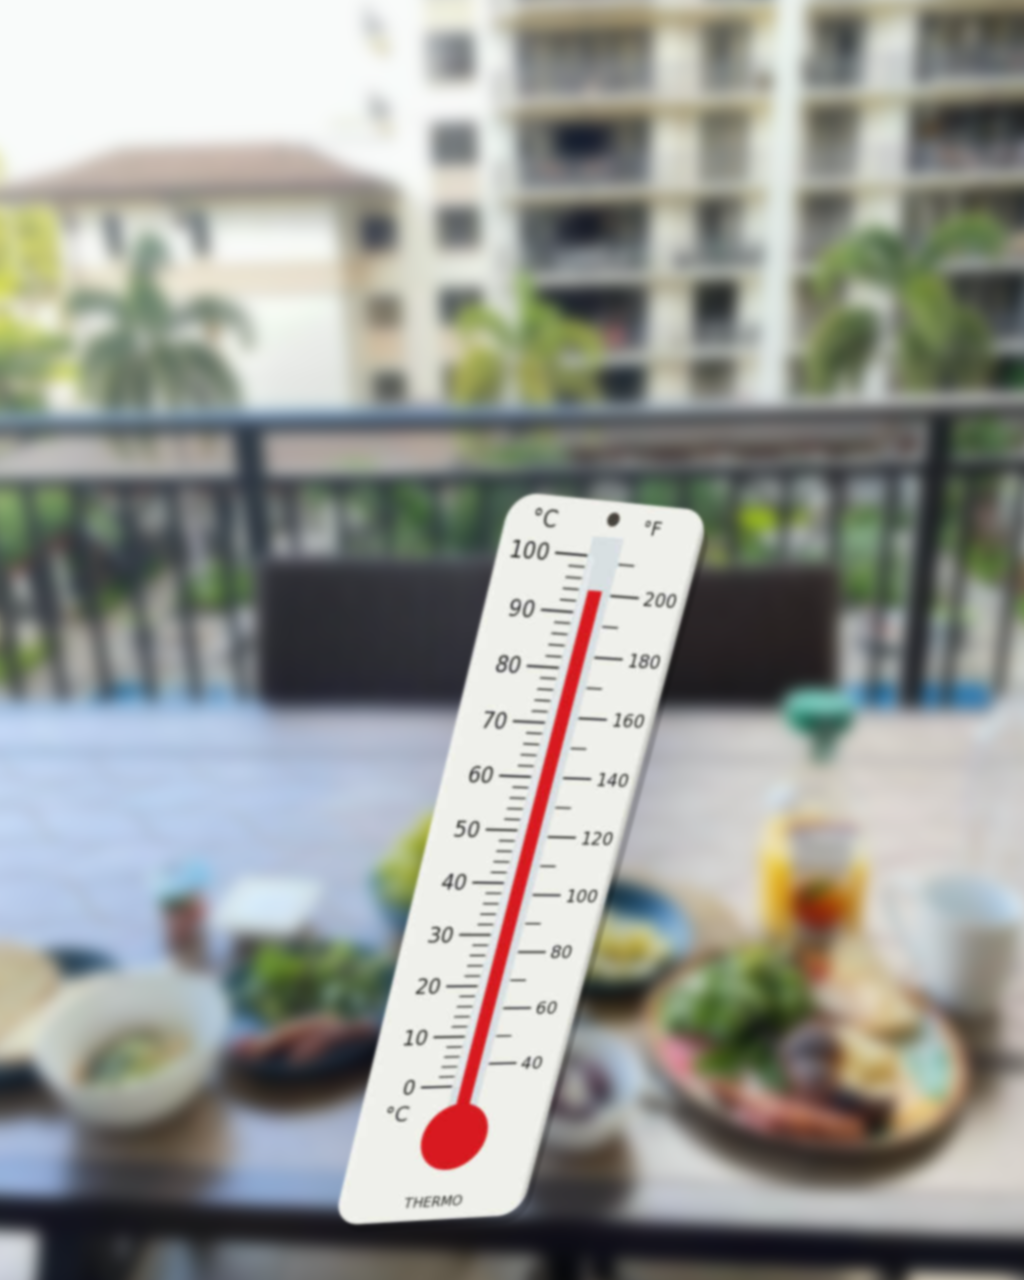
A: 94 °C
